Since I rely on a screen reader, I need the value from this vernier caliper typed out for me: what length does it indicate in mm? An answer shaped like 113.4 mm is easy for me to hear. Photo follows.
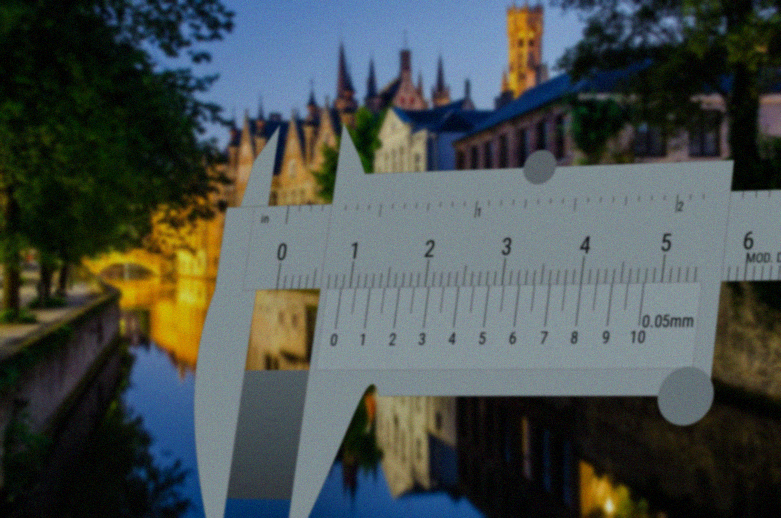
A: 8.8 mm
